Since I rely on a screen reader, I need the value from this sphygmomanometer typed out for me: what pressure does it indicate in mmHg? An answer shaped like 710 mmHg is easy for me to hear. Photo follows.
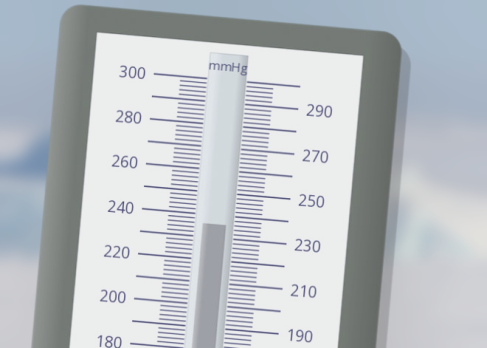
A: 236 mmHg
